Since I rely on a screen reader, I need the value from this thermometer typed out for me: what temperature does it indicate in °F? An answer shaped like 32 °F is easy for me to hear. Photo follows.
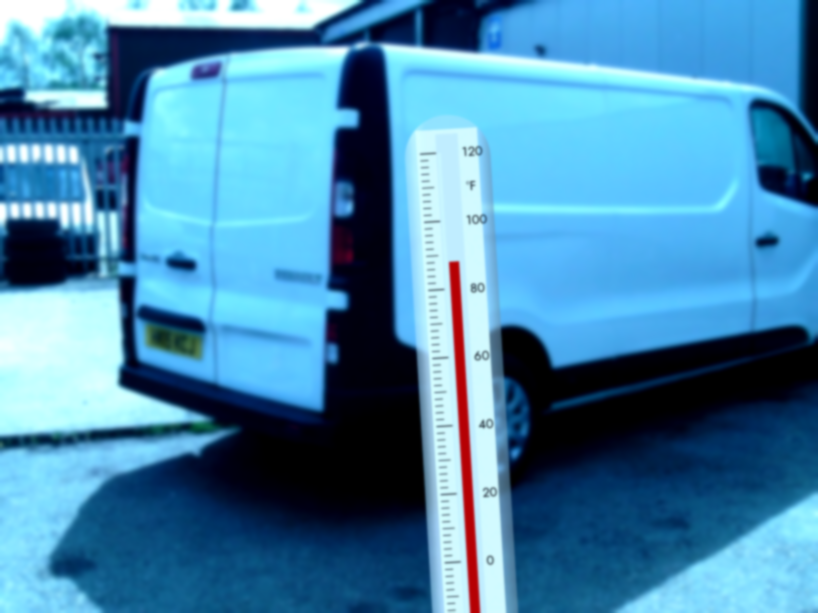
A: 88 °F
